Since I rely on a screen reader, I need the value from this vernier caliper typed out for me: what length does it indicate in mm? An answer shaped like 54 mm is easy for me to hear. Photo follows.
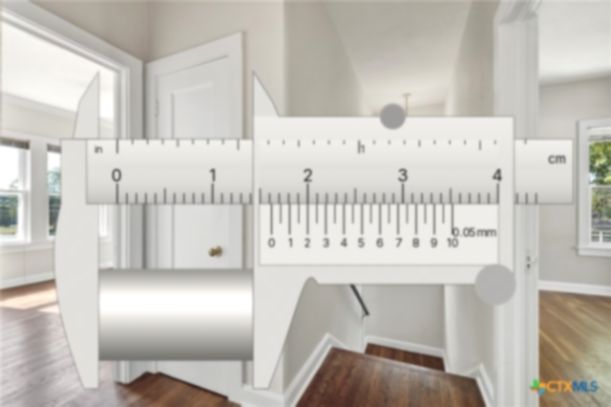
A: 16.2 mm
